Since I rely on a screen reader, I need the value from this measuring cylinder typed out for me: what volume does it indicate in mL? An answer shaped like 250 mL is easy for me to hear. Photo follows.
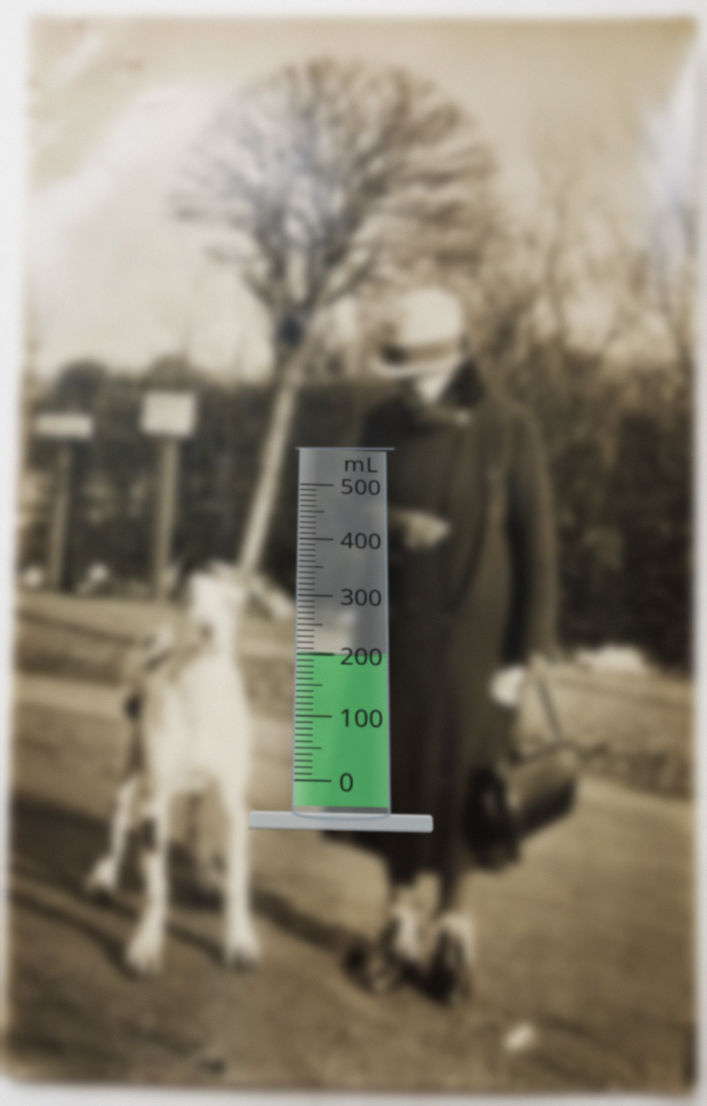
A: 200 mL
